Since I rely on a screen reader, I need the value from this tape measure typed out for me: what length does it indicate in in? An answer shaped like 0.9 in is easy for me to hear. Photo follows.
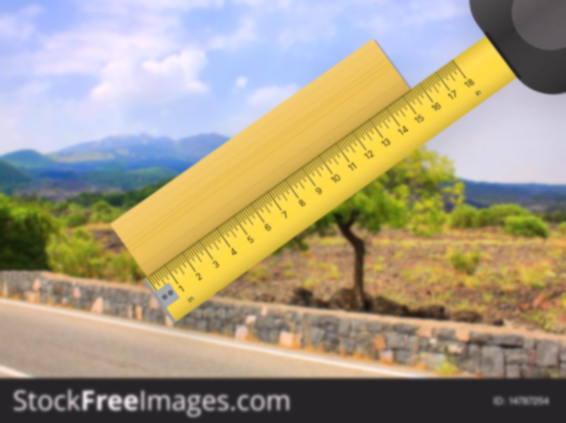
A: 15.5 in
